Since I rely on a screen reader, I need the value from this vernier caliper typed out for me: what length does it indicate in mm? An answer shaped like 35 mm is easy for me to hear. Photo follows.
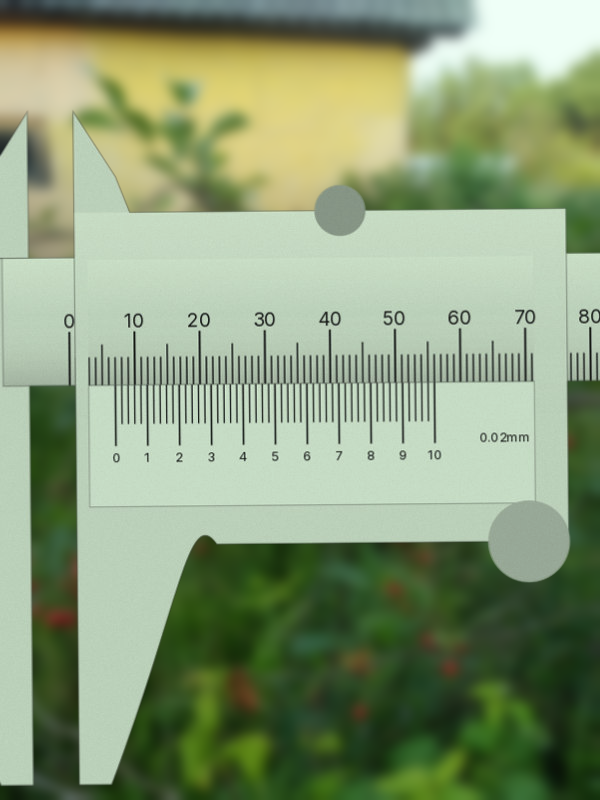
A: 7.0 mm
